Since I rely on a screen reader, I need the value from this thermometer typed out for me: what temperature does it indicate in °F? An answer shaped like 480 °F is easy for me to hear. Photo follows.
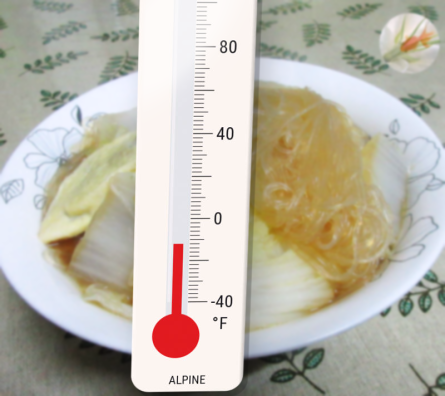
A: -12 °F
